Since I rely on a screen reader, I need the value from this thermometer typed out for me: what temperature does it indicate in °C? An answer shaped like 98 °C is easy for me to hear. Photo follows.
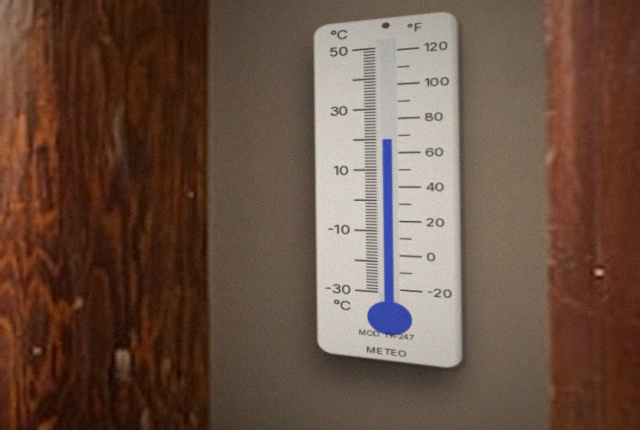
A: 20 °C
